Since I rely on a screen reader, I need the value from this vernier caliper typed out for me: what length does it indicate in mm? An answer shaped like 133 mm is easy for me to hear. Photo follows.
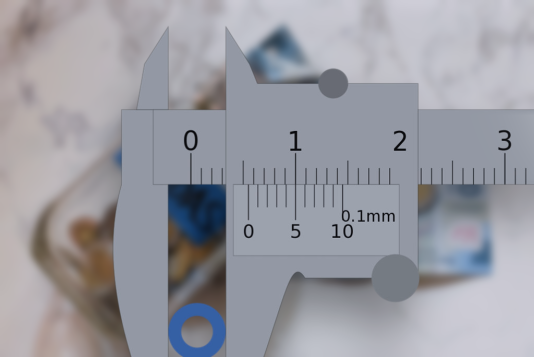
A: 5.5 mm
